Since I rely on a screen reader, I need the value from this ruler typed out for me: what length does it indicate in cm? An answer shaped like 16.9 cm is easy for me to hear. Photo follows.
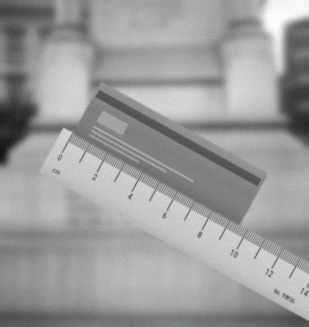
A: 9.5 cm
